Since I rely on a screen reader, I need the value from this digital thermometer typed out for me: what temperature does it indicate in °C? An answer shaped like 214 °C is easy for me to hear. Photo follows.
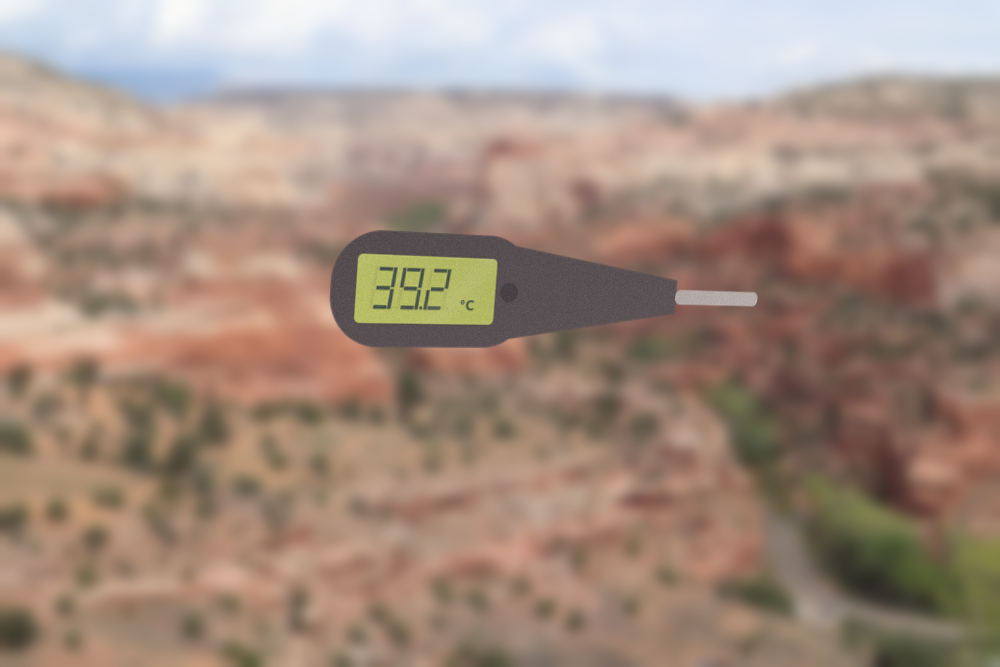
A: 39.2 °C
